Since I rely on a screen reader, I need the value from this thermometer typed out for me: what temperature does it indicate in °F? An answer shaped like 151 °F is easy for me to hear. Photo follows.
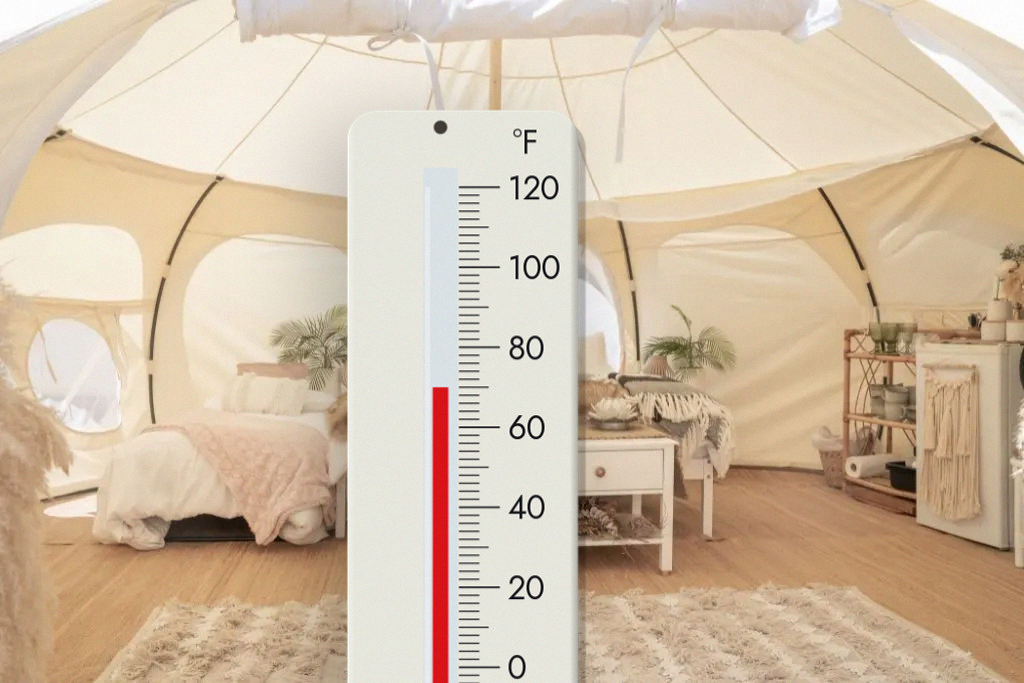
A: 70 °F
